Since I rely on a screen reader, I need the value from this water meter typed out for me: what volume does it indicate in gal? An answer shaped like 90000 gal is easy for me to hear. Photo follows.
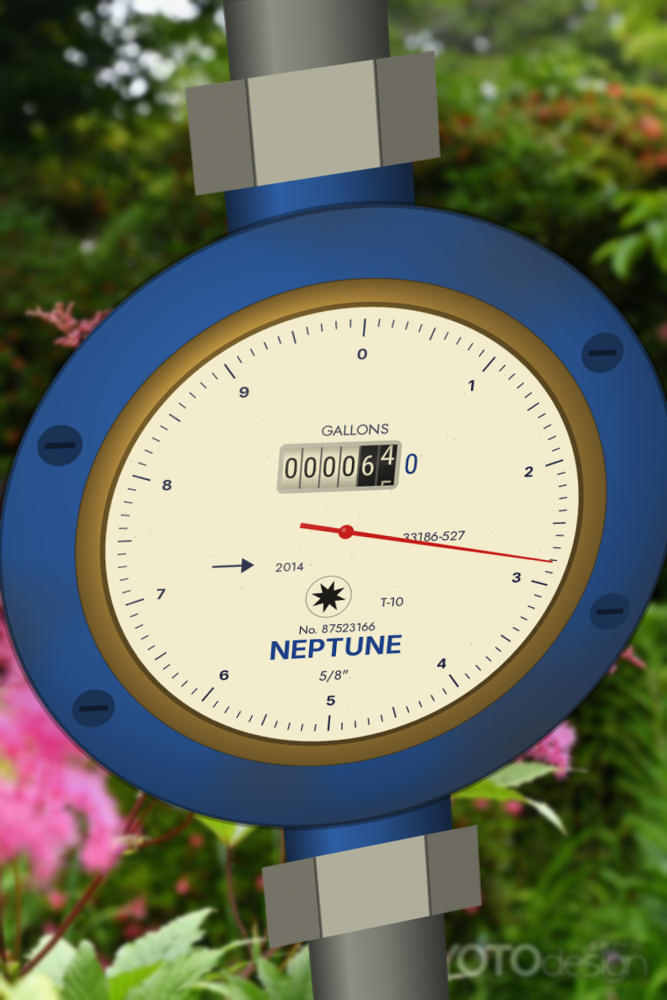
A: 642.8 gal
